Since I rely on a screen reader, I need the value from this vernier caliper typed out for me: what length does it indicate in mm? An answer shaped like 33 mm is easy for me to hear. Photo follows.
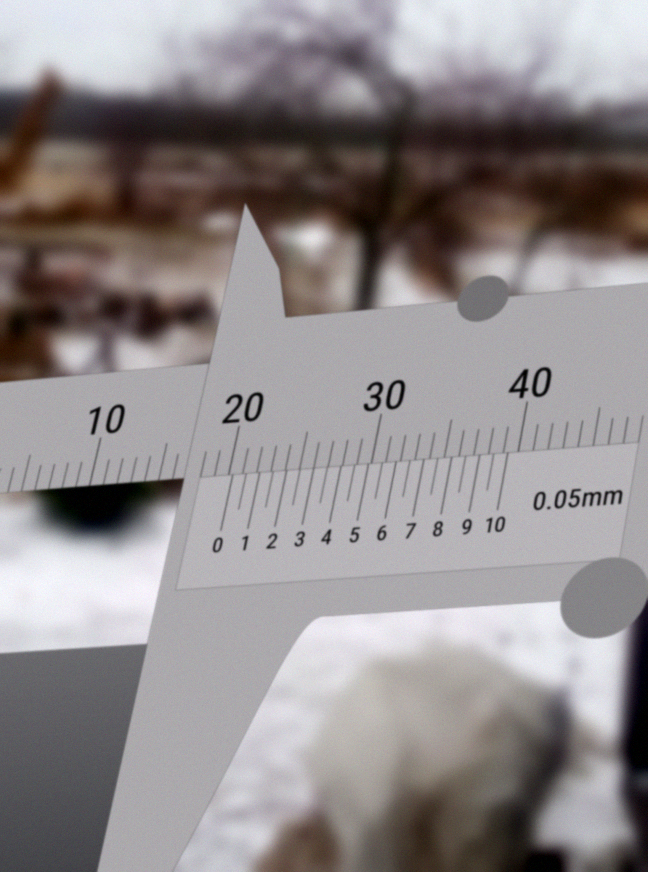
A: 20.3 mm
